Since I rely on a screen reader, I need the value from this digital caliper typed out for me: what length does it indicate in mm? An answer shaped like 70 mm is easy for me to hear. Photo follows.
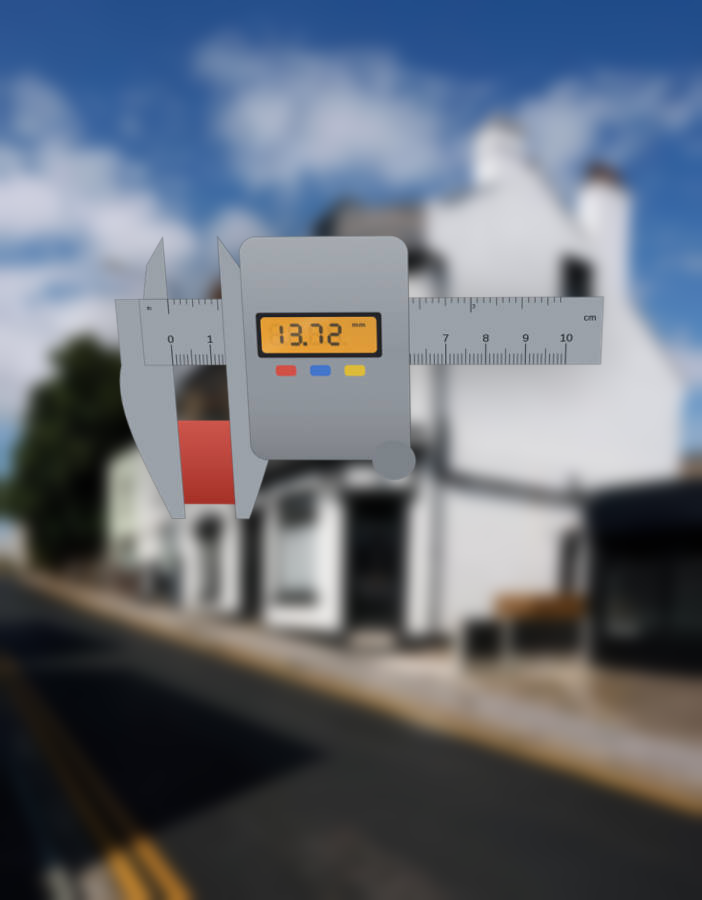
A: 13.72 mm
